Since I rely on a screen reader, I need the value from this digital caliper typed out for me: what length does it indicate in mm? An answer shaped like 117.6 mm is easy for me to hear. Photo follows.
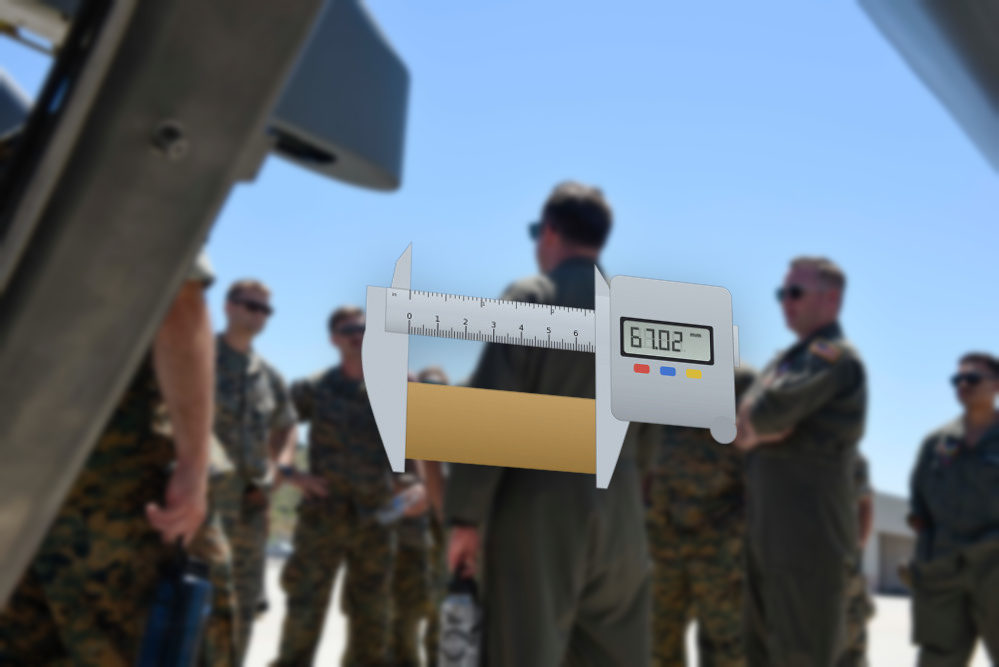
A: 67.02 mm
